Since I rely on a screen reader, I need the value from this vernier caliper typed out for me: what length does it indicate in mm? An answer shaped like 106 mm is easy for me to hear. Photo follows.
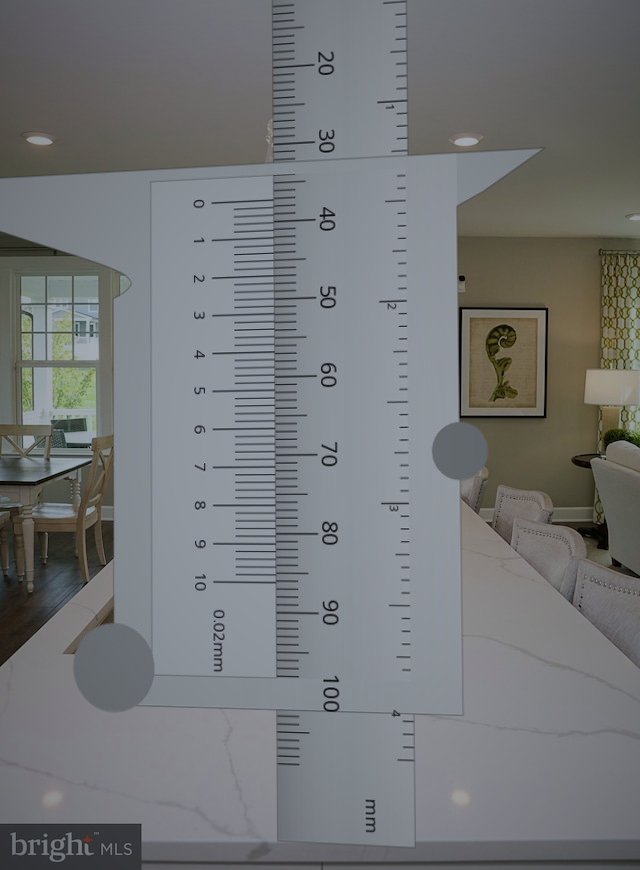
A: 37.2 mm
